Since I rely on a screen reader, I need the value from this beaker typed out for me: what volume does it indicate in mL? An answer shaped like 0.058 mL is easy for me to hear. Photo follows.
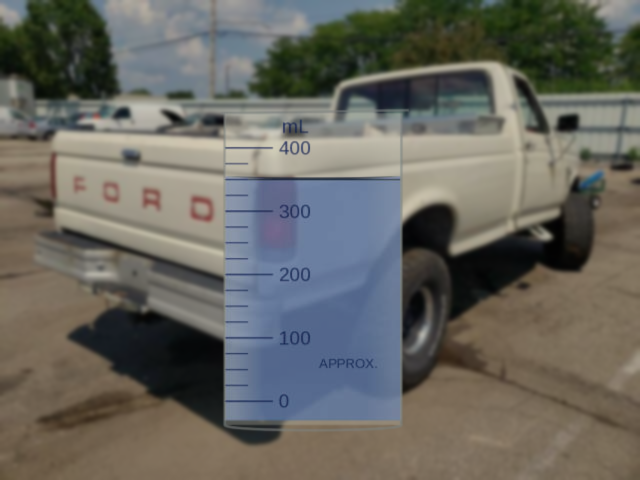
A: 350 mL
